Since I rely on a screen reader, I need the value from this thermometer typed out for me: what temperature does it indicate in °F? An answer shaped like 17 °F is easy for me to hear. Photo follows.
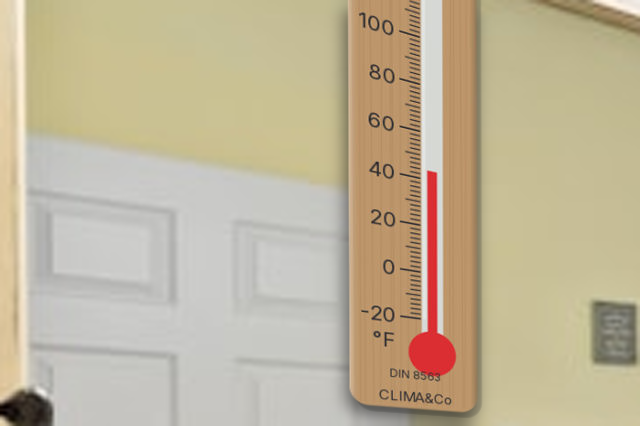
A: 44 °F
